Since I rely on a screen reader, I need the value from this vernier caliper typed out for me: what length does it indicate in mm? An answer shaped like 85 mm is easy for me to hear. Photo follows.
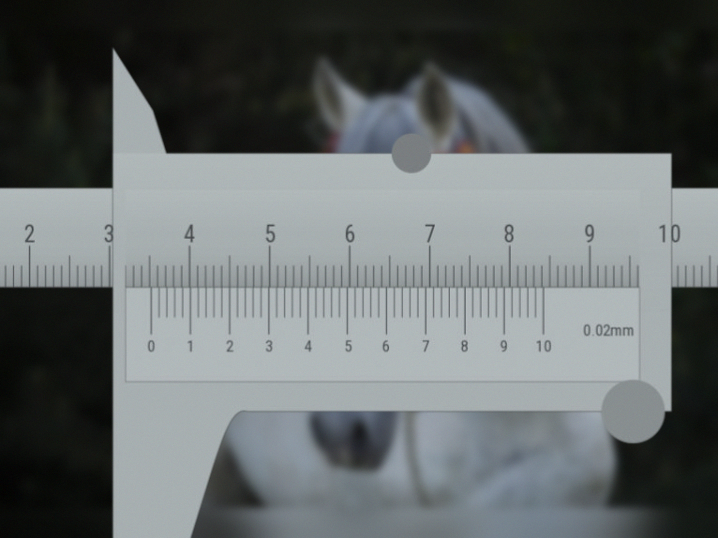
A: 35.2 mm
